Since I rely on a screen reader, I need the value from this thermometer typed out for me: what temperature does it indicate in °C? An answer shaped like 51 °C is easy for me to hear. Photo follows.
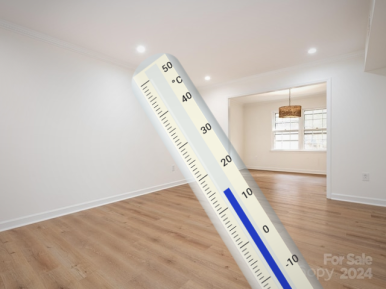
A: 14 °C
